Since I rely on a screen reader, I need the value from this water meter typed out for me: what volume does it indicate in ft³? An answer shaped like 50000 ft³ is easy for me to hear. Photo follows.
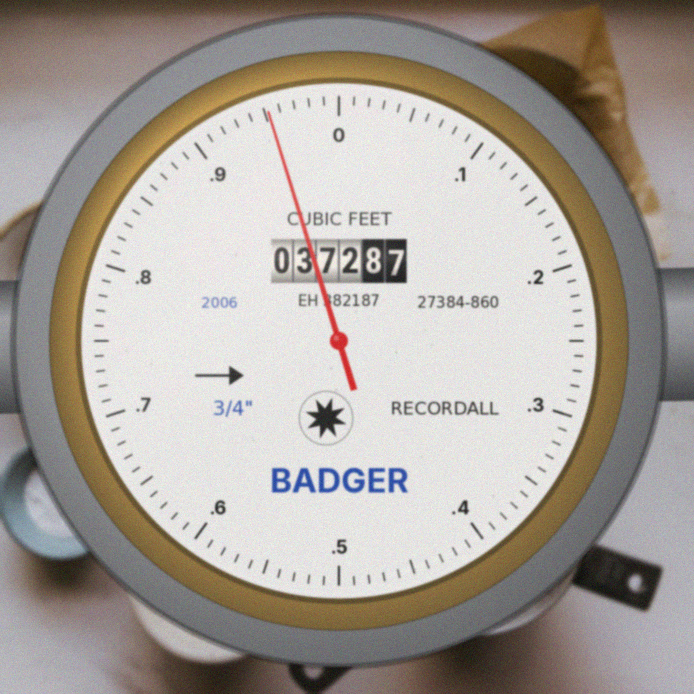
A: 37286.95 ft³
